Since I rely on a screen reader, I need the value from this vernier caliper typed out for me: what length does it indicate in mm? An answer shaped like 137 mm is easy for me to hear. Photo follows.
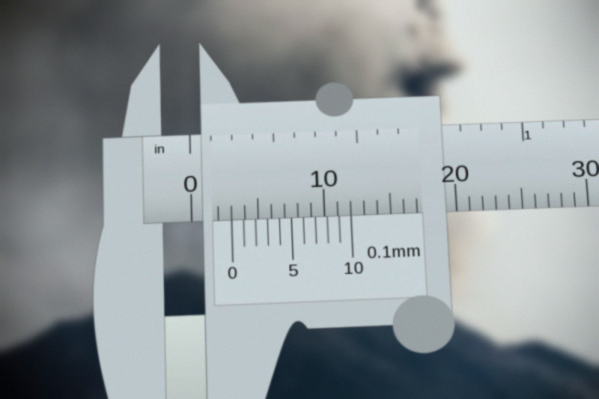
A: 3.0 mm
